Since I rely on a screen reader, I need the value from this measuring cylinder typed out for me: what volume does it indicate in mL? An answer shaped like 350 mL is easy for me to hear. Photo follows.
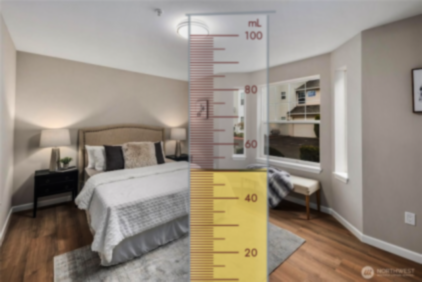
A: 50 mL
